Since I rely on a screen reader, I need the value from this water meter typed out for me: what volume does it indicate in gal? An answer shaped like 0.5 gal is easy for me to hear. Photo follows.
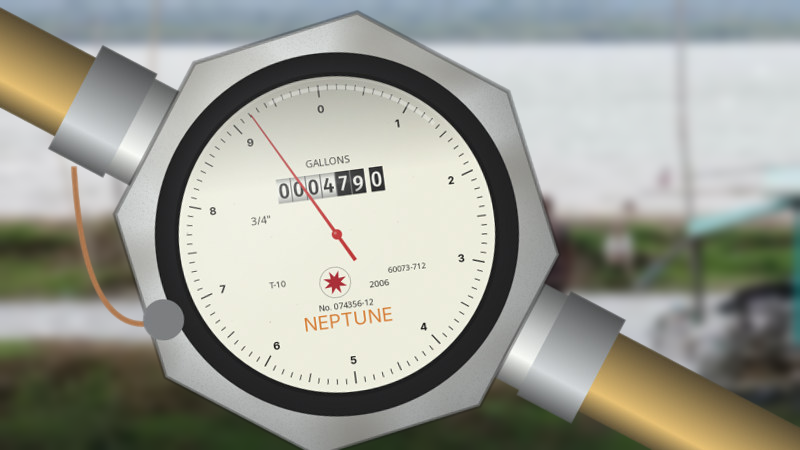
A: 4789.2 gal
